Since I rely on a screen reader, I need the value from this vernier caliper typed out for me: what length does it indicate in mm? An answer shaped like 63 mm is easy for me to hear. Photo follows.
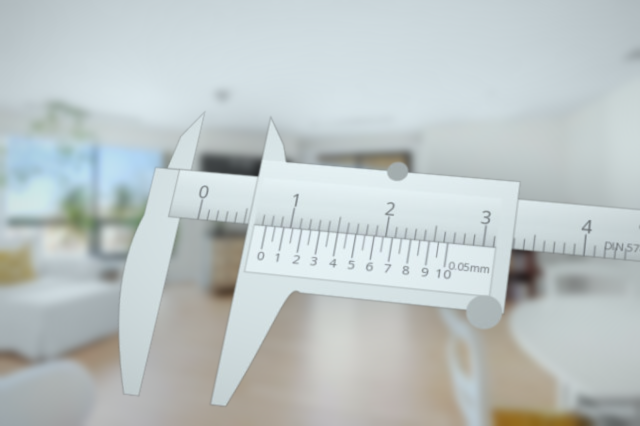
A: 7.4 mm
